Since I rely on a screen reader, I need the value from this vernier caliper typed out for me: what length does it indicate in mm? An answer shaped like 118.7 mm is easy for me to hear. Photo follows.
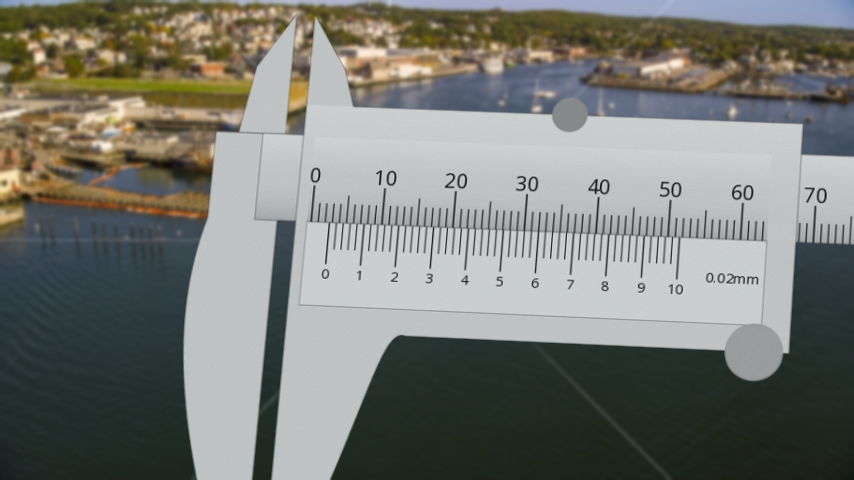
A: 2.6 mm
